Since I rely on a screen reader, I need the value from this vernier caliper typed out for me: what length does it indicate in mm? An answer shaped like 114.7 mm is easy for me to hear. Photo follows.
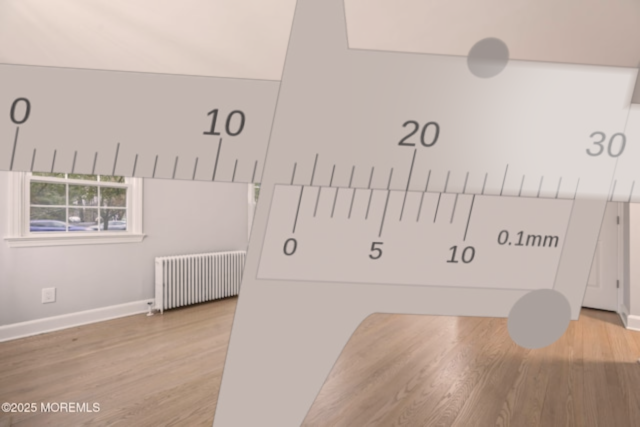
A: 14.6 mm
